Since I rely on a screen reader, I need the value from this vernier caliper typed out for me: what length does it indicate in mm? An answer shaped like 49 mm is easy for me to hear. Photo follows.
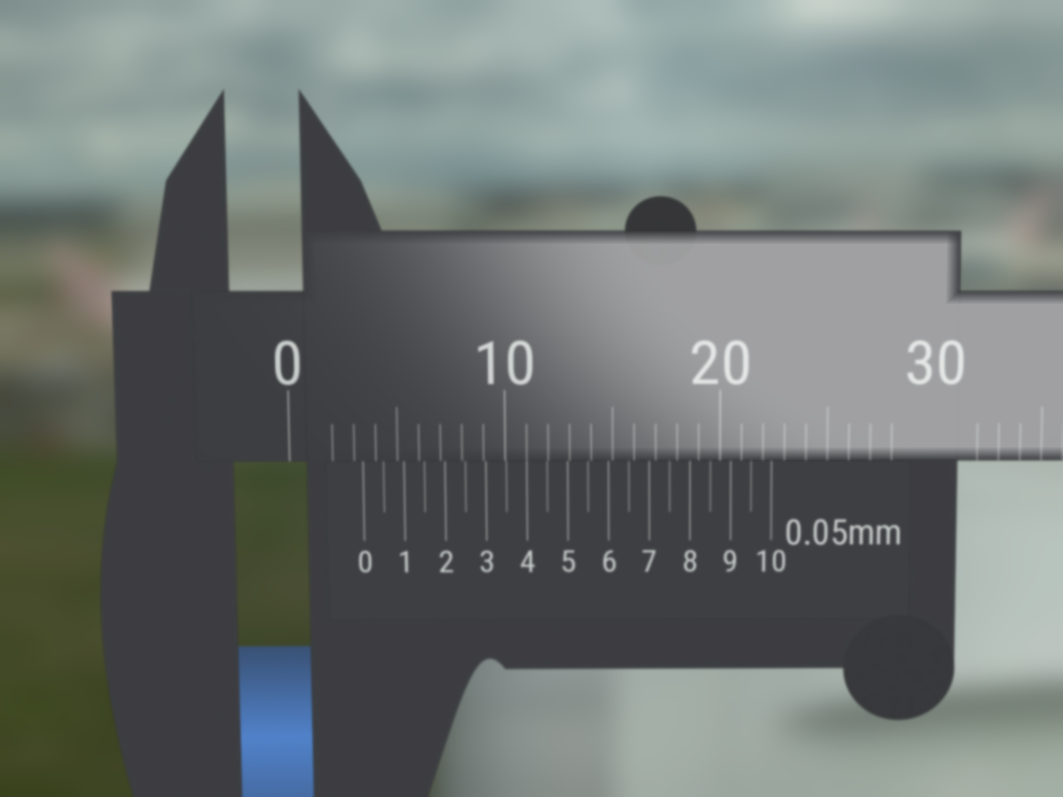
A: 3.4 mm
